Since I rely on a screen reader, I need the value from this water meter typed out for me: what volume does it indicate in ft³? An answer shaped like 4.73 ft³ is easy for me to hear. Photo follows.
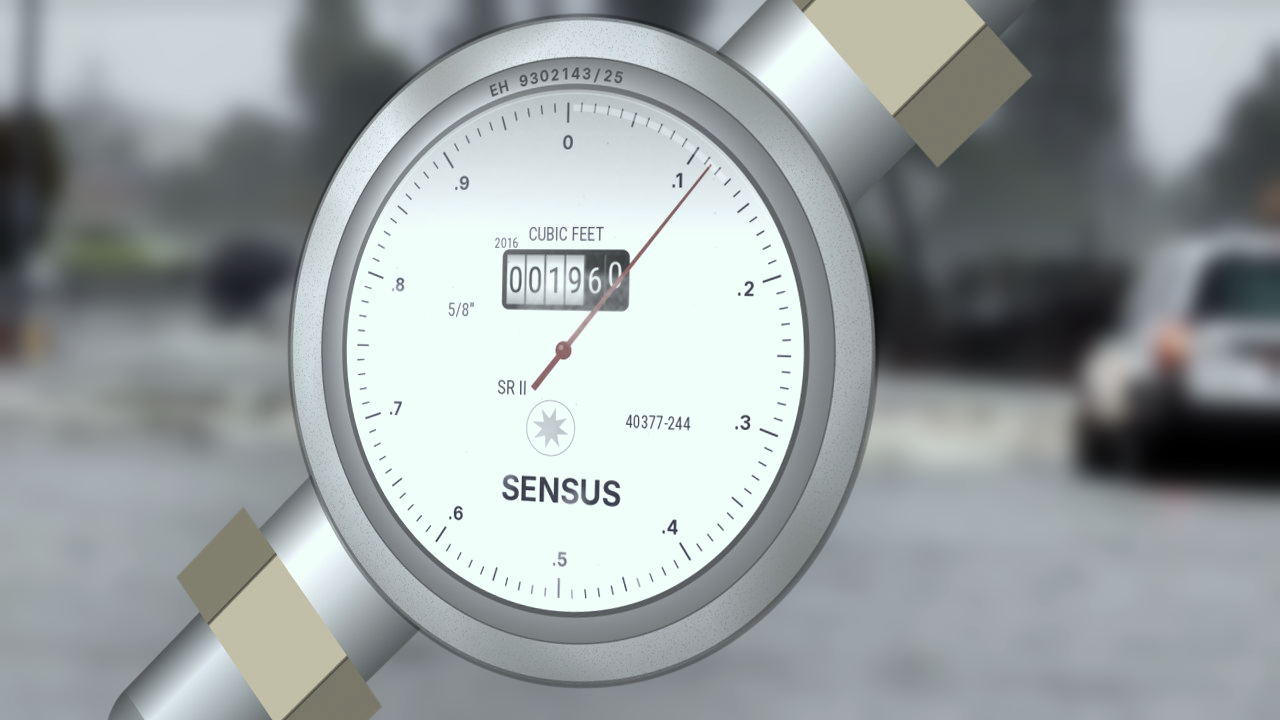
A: 1960.11 ft³
